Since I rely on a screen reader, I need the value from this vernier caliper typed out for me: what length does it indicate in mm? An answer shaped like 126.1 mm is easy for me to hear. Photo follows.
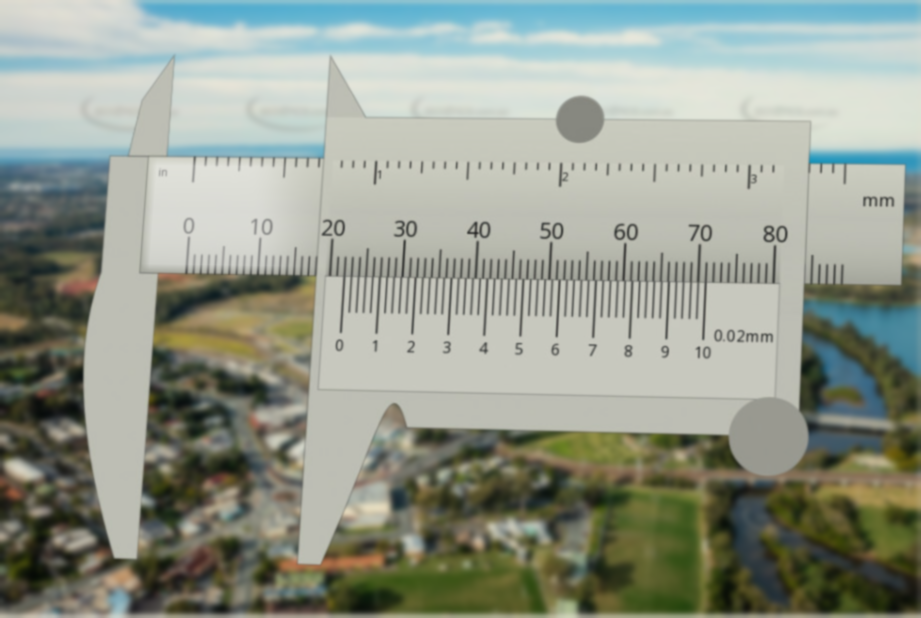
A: 22.0 mm
